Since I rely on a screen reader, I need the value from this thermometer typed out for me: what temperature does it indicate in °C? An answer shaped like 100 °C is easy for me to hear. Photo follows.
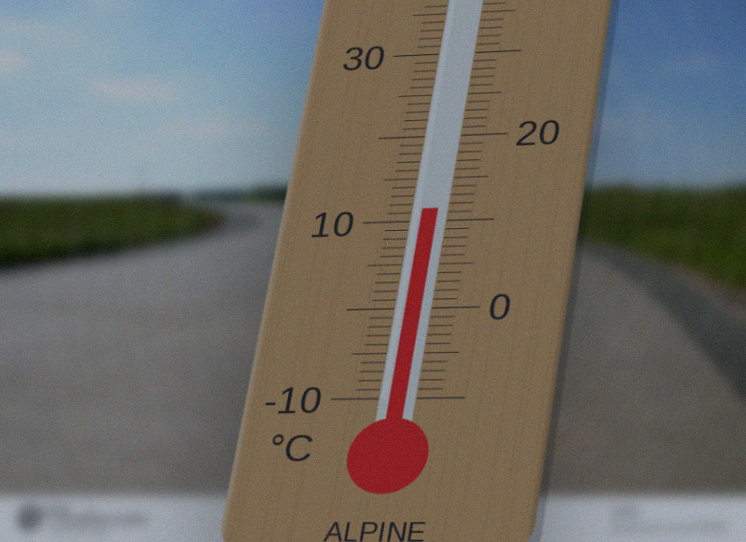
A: 11.5 °C
